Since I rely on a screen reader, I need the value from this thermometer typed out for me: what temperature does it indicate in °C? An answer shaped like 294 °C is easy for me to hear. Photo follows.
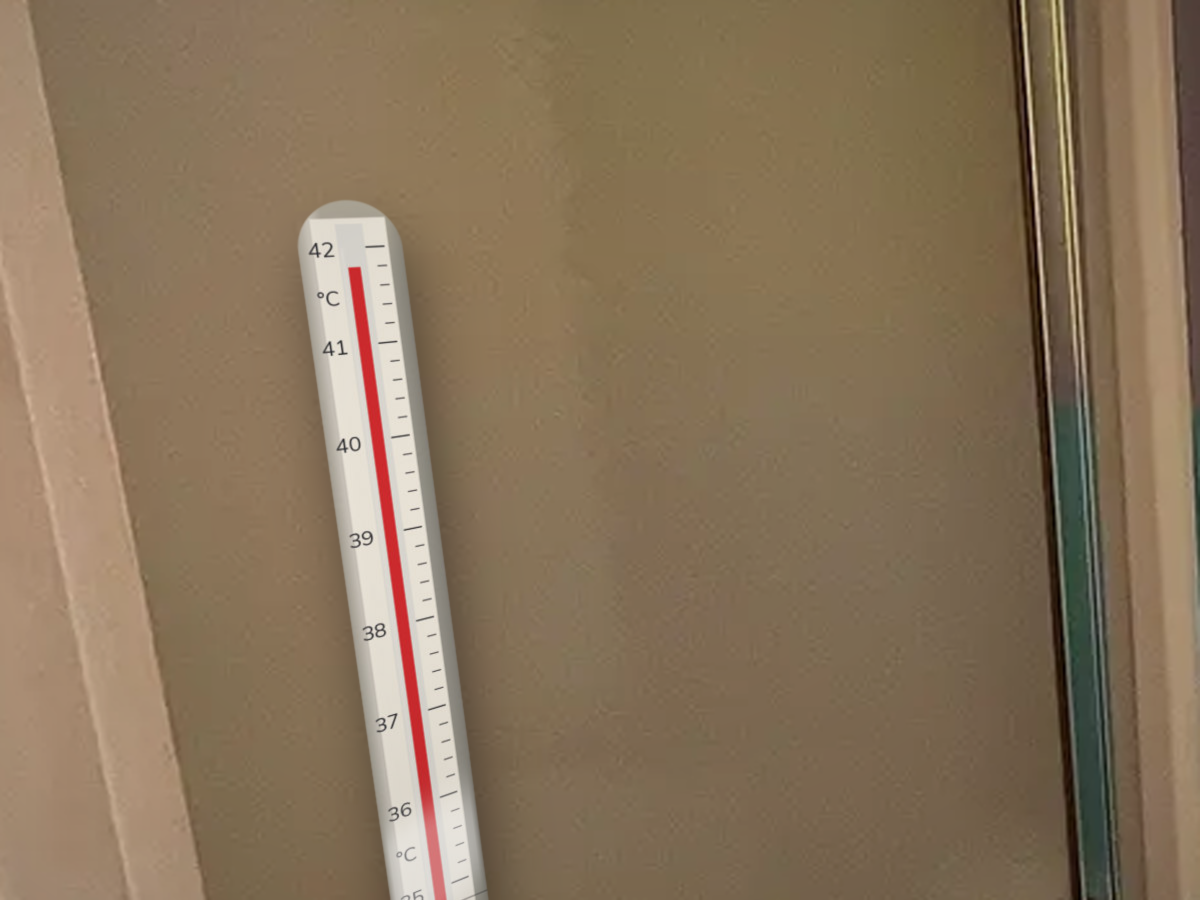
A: 41.8 °C
